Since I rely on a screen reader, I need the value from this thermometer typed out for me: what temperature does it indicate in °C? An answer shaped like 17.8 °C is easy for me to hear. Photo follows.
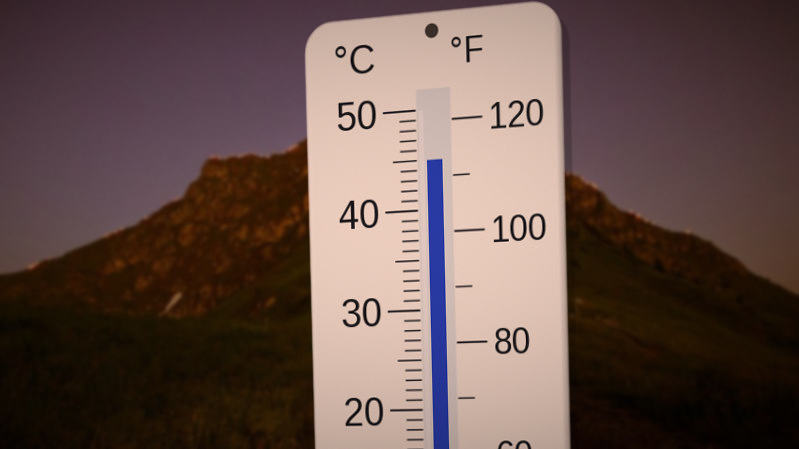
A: 45 °C
